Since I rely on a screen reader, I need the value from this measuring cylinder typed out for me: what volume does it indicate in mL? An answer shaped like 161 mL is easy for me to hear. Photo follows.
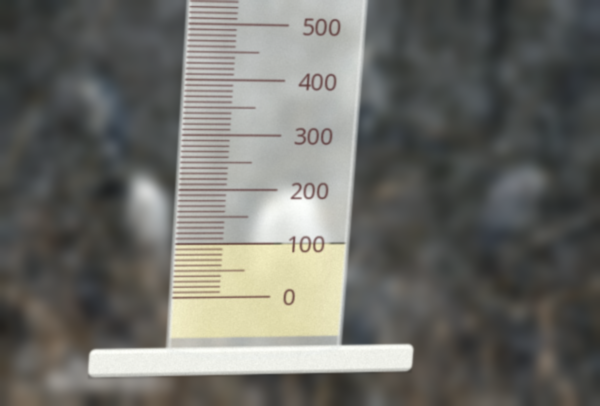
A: 100 mL
